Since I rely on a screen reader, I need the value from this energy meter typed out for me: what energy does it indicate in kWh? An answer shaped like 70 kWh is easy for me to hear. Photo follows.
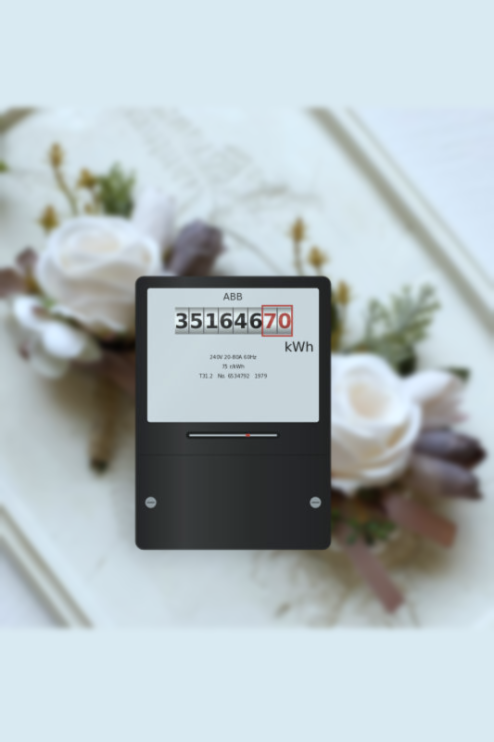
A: 351646.70 kWh
